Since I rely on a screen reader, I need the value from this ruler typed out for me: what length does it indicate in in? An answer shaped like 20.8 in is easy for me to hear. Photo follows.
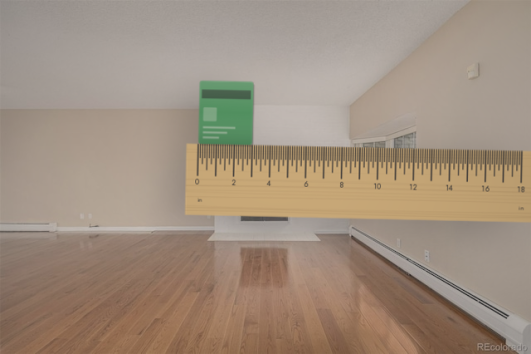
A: 3 in
